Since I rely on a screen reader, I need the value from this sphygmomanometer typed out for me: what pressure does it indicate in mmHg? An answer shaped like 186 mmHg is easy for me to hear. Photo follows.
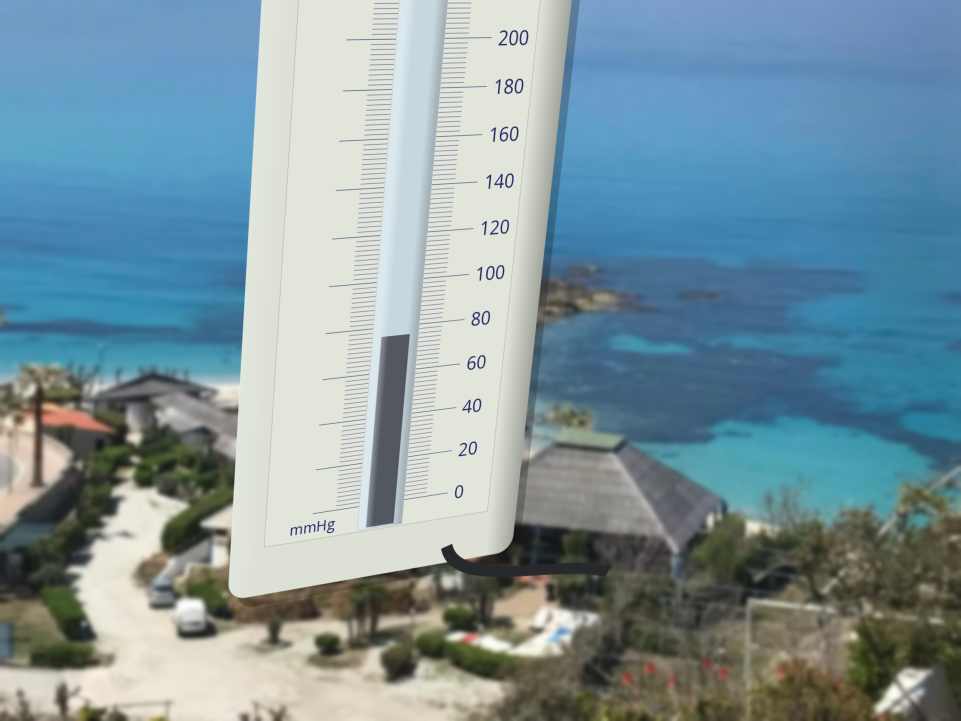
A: 76 mmHg
